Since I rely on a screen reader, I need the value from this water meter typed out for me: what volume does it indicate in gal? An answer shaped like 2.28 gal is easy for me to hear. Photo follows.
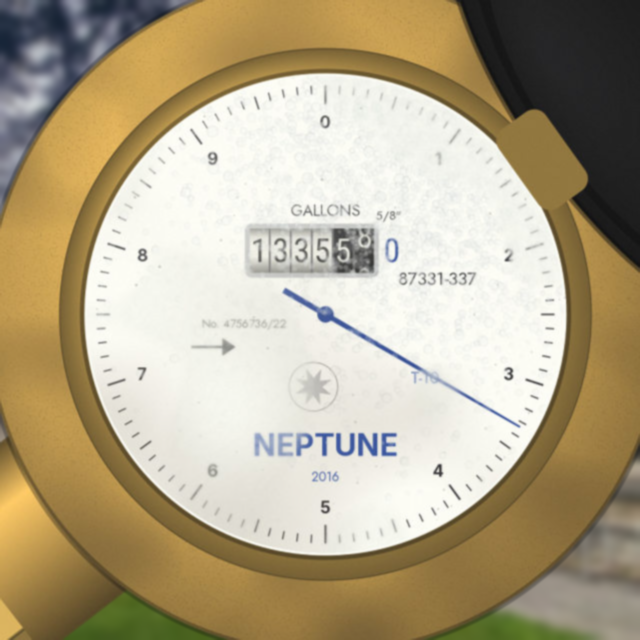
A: 1335583.3 gal
